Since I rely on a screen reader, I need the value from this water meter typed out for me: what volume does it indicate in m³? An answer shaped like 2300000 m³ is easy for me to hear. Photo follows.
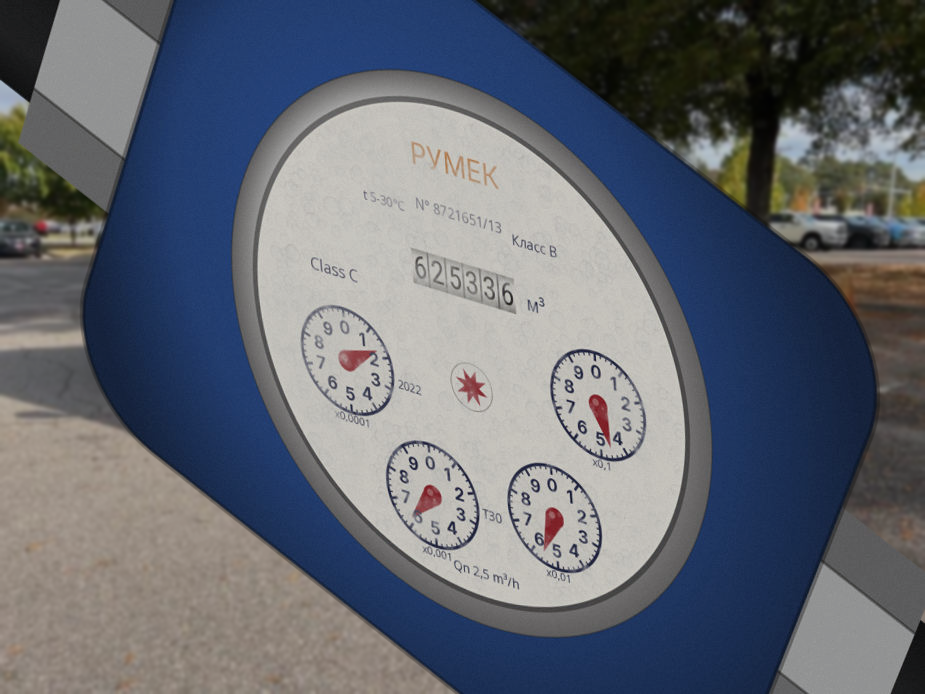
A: 625336.4561 m³
